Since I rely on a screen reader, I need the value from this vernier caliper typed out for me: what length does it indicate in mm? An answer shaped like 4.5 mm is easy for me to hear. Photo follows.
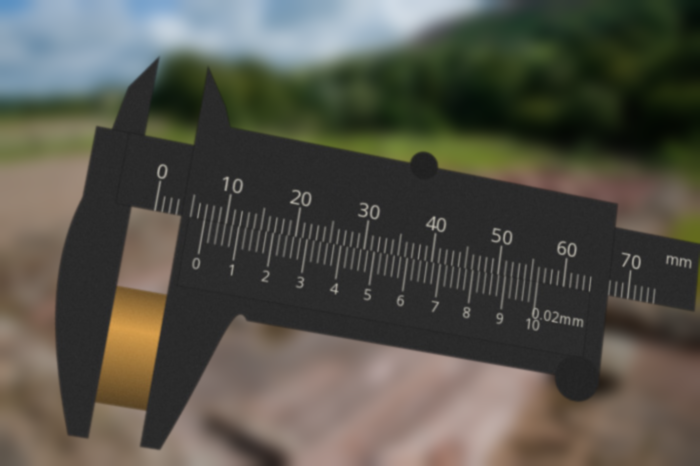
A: 7.0 mm
